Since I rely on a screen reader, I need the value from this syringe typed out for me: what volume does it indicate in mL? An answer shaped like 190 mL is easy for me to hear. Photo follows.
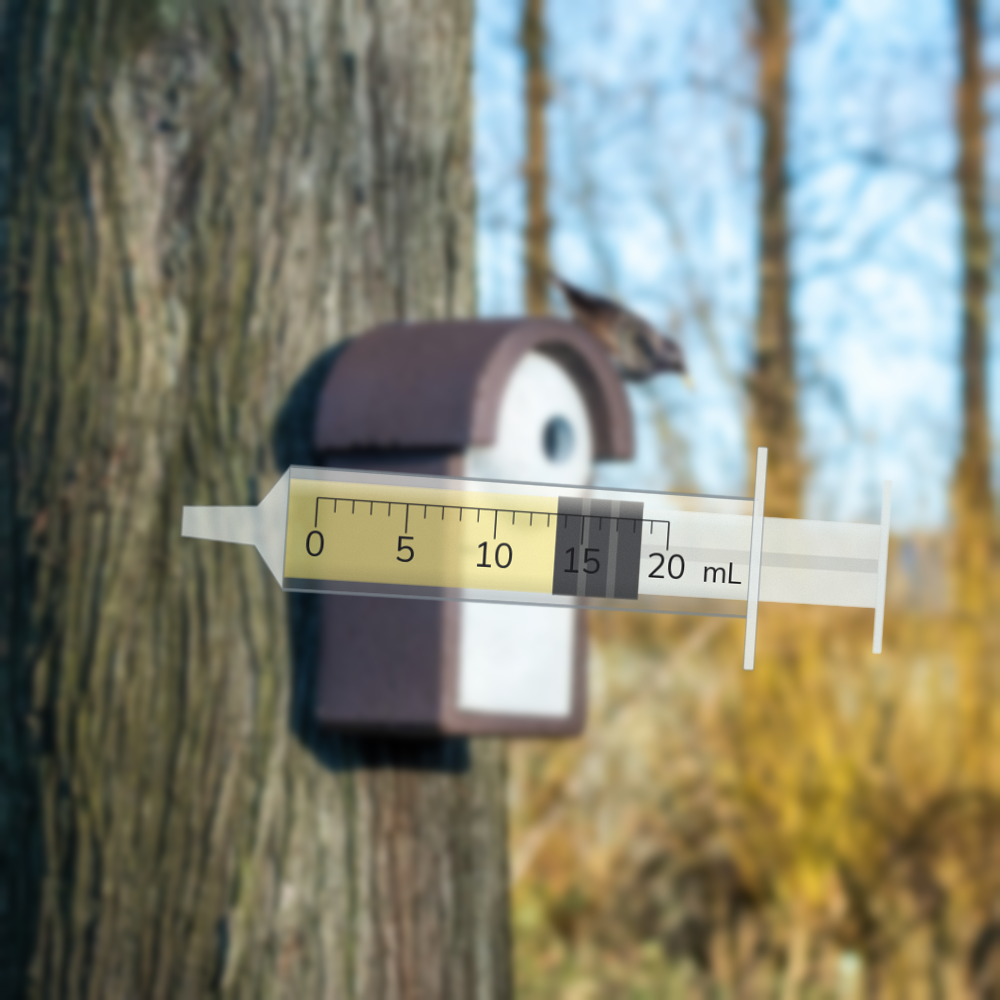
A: 13.5 mL
